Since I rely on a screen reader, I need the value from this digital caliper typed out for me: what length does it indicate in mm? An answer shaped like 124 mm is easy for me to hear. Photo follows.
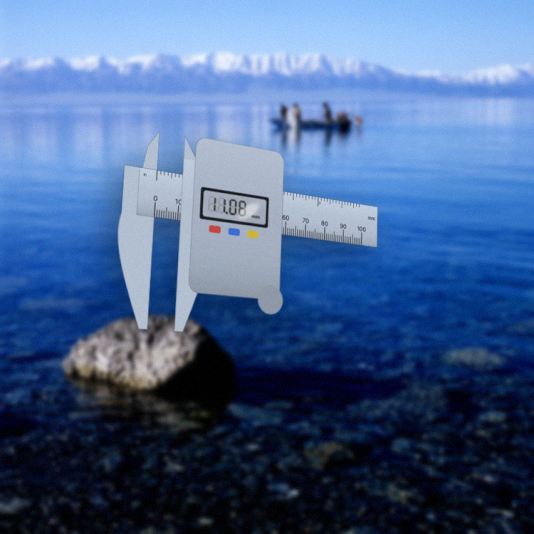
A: 11.08 mm
